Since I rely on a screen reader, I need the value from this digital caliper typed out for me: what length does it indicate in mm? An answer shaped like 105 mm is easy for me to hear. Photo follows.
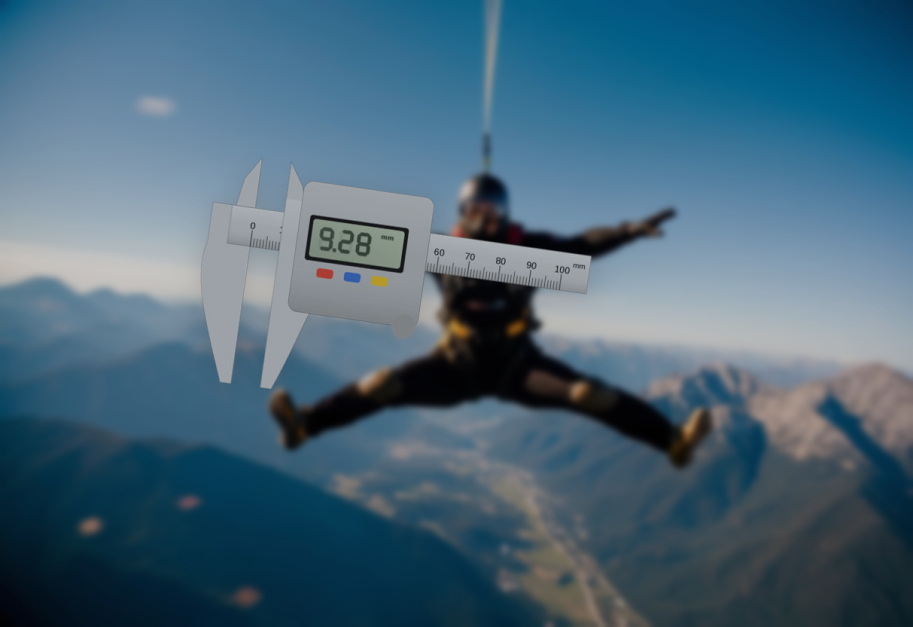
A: 9.28 mm
